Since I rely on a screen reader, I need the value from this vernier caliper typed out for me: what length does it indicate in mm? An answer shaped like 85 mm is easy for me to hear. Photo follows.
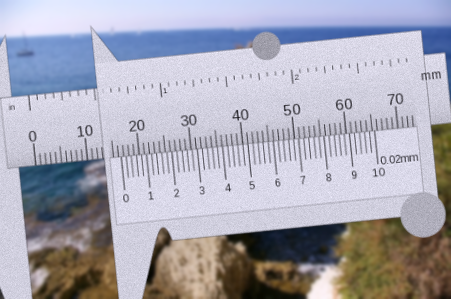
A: 16.5 mm
